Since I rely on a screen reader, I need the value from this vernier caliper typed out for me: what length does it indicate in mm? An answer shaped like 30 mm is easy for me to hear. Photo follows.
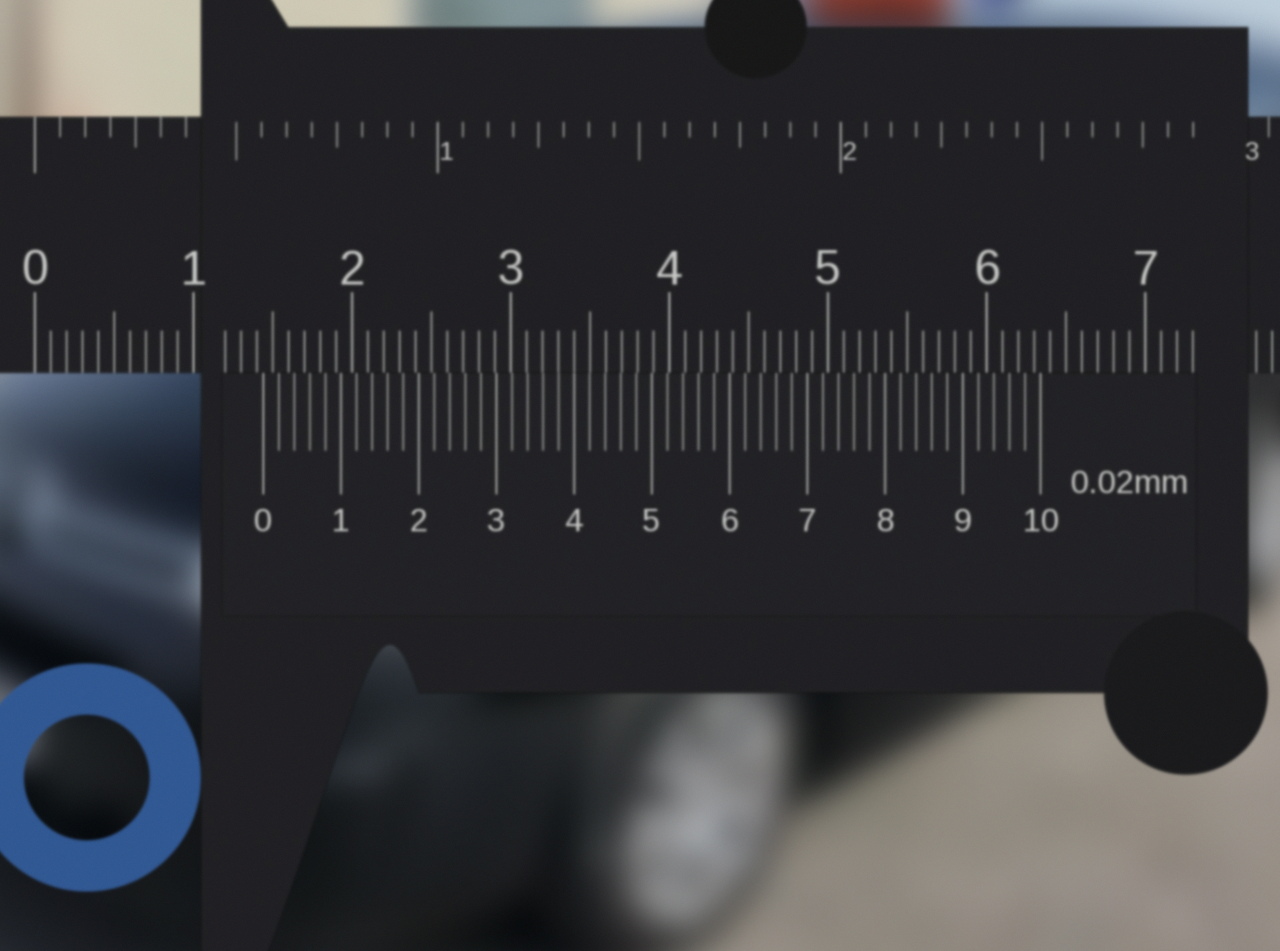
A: 14.4 mm
